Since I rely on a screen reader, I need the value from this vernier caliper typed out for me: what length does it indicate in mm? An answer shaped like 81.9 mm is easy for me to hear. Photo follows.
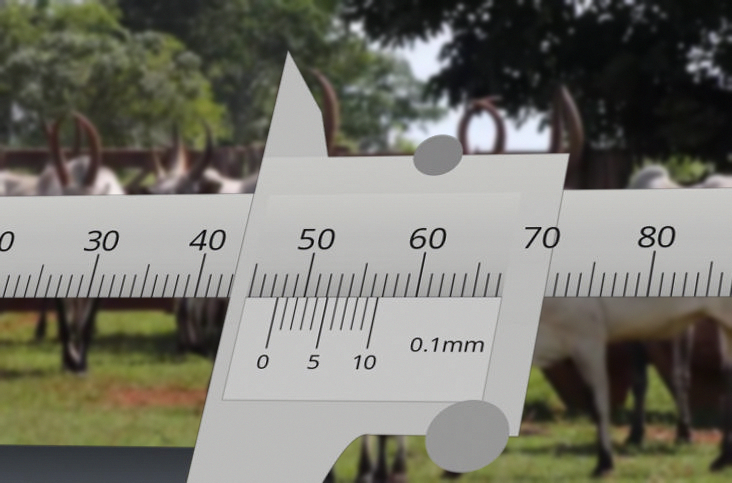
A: 47.6 mm
